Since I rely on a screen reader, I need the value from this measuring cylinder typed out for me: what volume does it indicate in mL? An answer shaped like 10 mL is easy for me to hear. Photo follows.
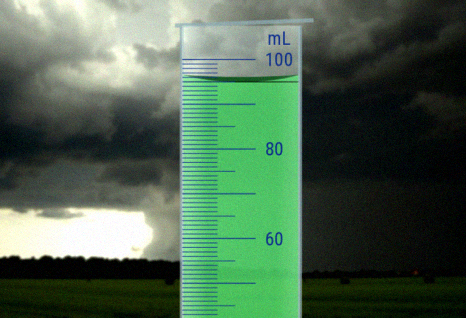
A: 95 mL
